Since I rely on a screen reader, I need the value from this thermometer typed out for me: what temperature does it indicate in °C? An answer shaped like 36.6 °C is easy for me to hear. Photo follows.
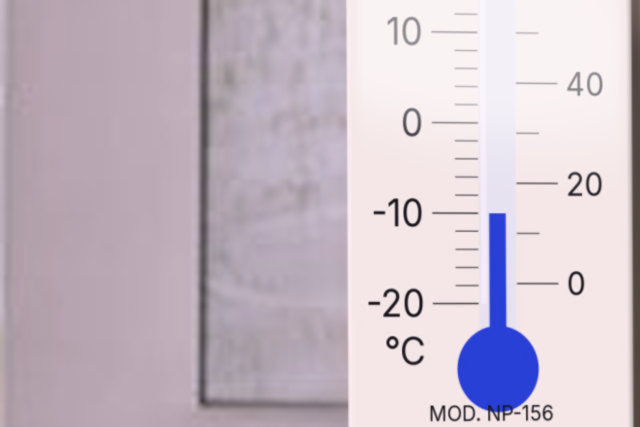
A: -10 °C
